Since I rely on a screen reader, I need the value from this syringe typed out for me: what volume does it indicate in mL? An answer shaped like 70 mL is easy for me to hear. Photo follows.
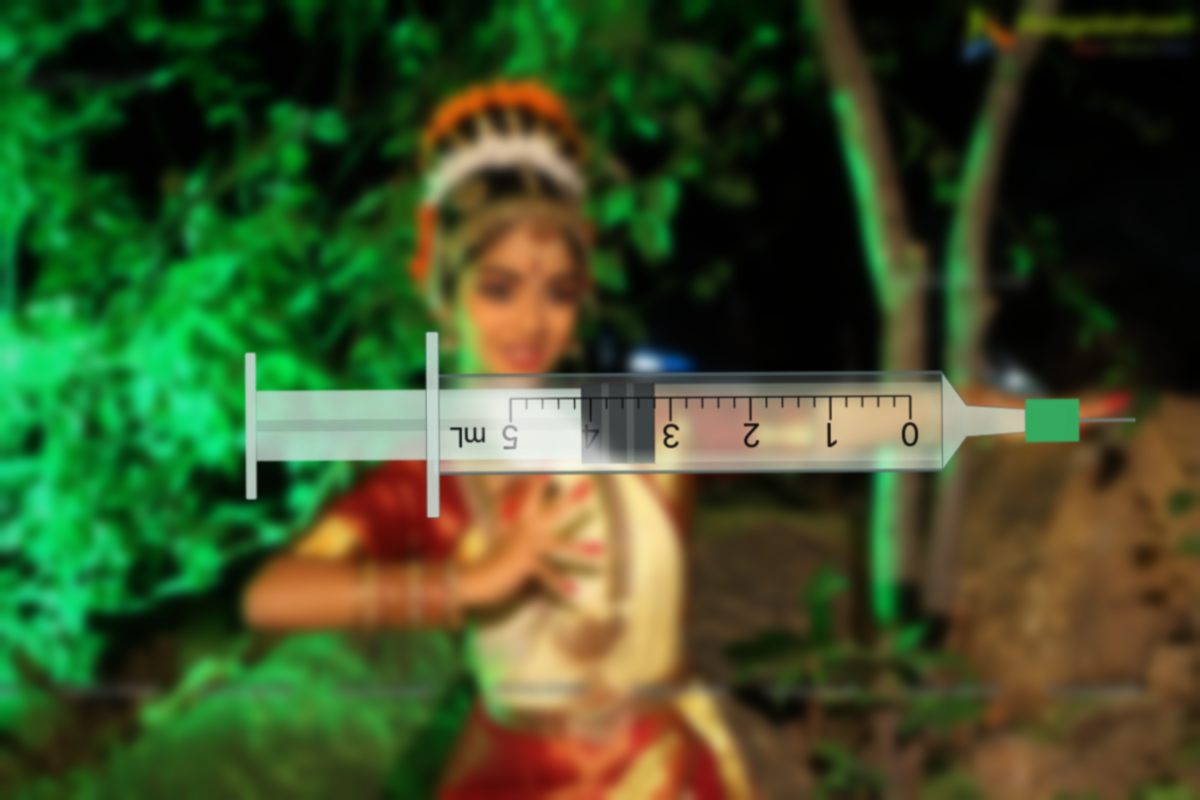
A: 3.2 mL
